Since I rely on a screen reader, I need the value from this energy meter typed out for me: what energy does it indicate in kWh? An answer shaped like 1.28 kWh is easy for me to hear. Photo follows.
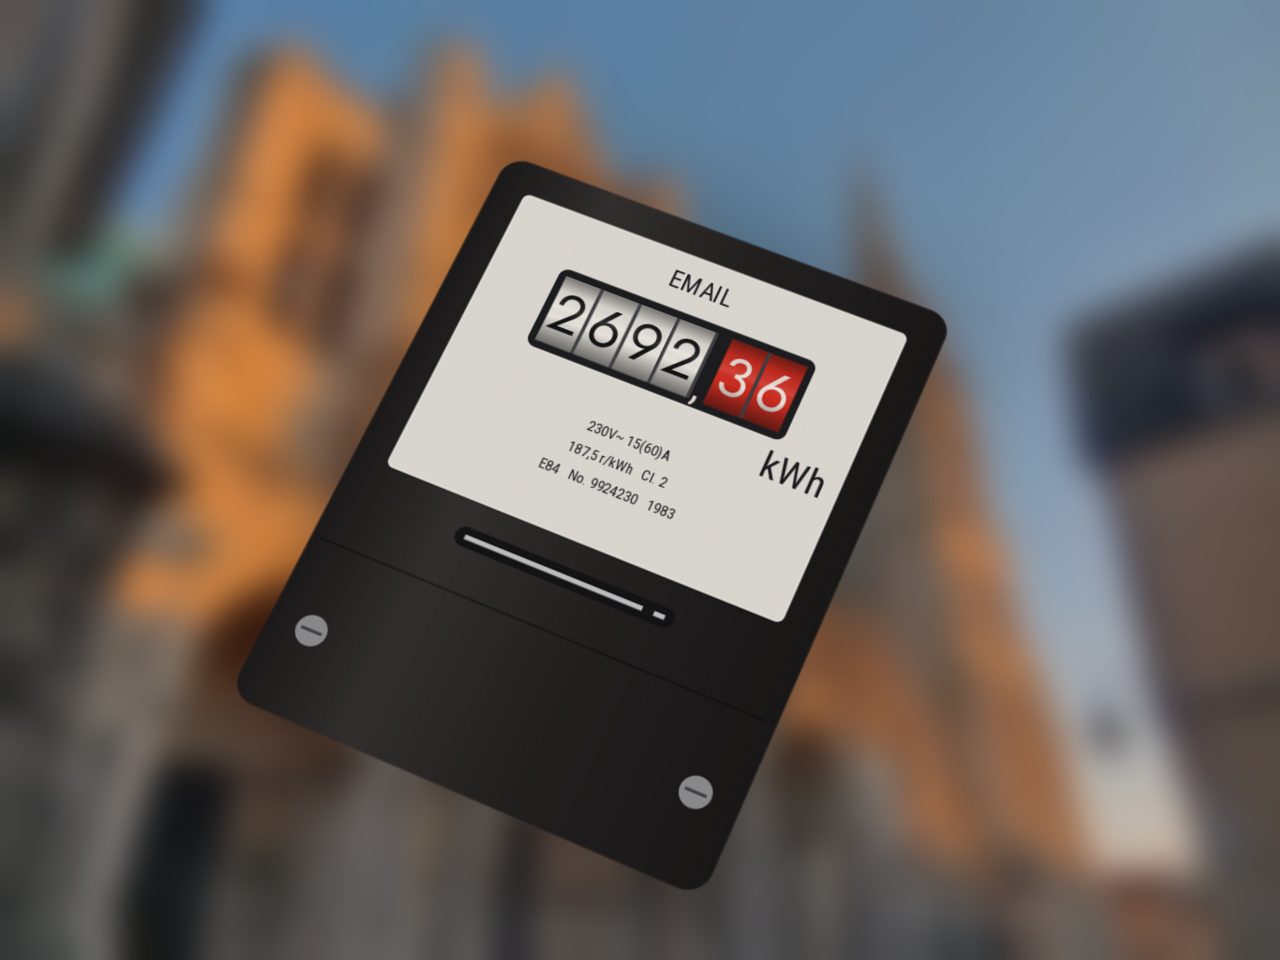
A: 2692.36 kWh
